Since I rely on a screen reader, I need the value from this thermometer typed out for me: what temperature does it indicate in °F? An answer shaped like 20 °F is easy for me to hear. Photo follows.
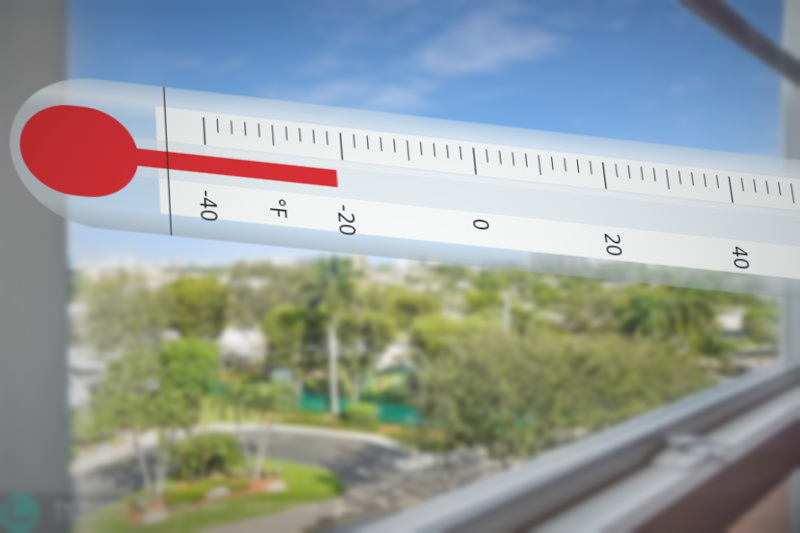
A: -21 °F
